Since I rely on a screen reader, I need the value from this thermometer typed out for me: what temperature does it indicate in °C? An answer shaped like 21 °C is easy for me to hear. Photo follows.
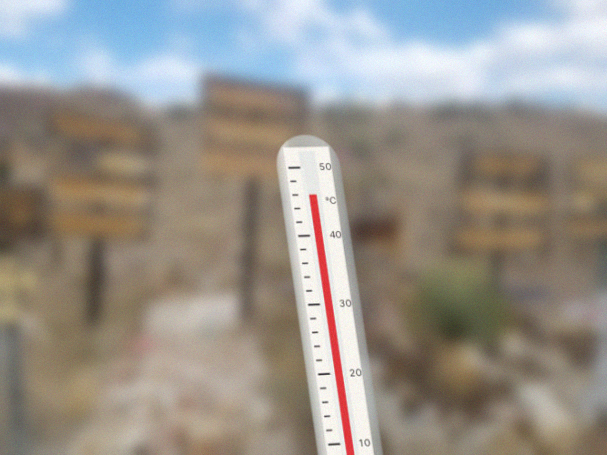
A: 46 °C
